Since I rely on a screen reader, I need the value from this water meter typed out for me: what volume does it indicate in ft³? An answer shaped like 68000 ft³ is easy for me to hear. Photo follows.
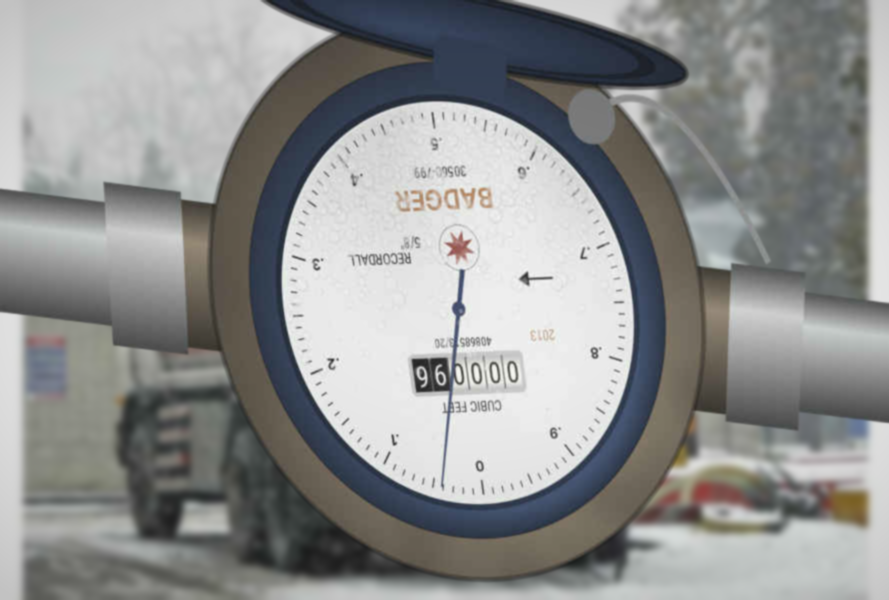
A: 96.04 ft³
